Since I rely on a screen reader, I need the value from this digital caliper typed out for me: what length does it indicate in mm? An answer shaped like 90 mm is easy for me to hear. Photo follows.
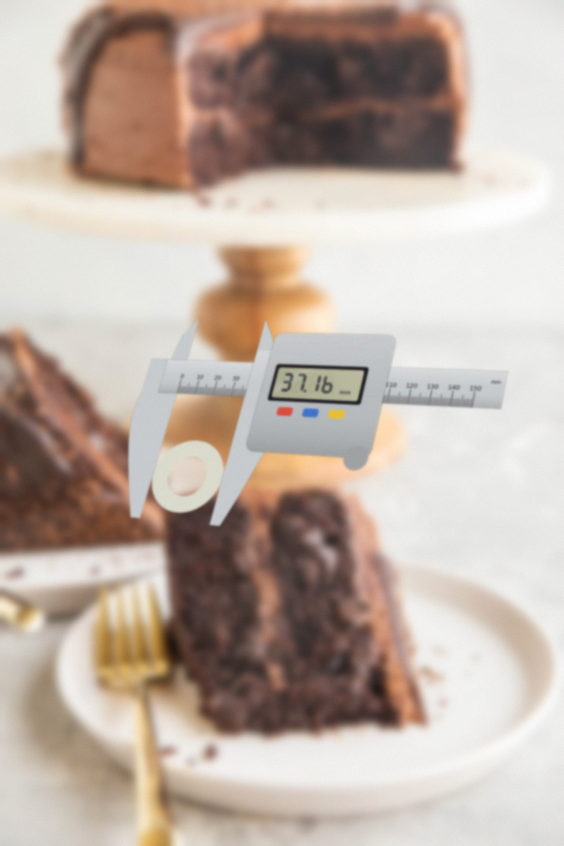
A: 37.16 mm
